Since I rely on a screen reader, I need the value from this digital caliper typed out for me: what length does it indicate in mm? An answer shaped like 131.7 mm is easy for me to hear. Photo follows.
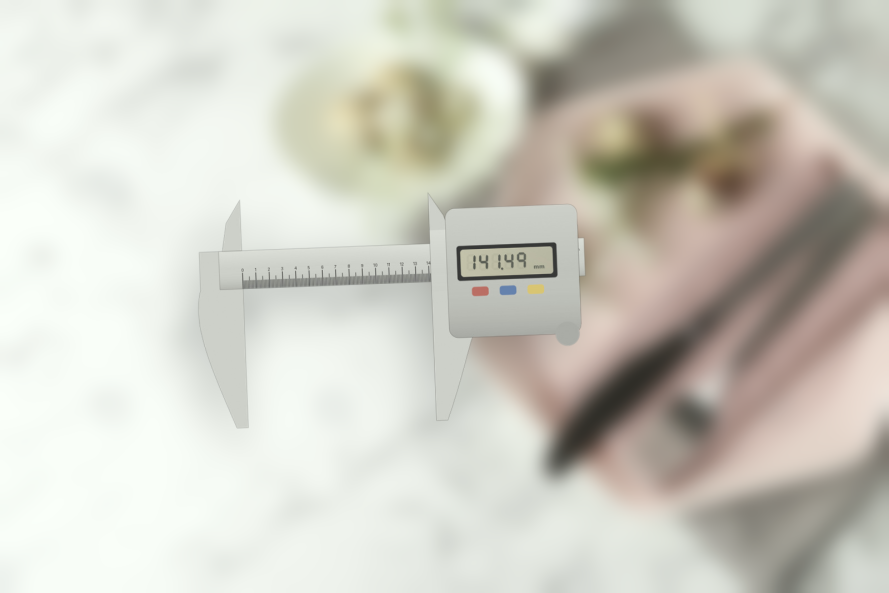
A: 141.49 mm
